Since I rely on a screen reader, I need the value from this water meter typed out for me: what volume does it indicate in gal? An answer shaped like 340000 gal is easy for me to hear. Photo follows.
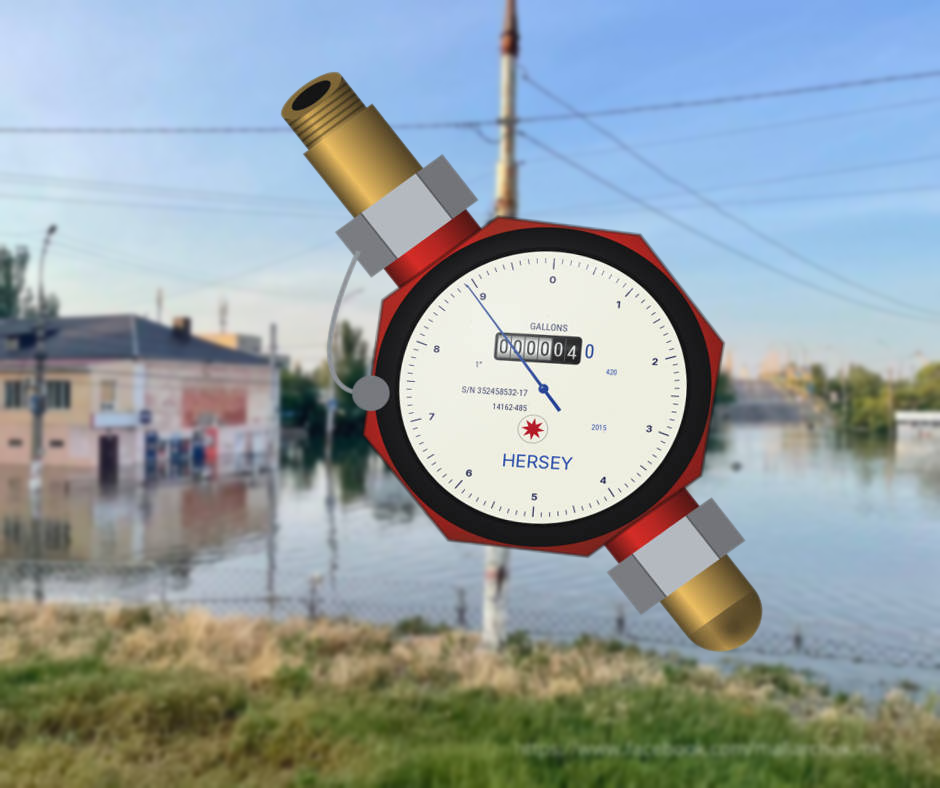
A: 38.9 gal
